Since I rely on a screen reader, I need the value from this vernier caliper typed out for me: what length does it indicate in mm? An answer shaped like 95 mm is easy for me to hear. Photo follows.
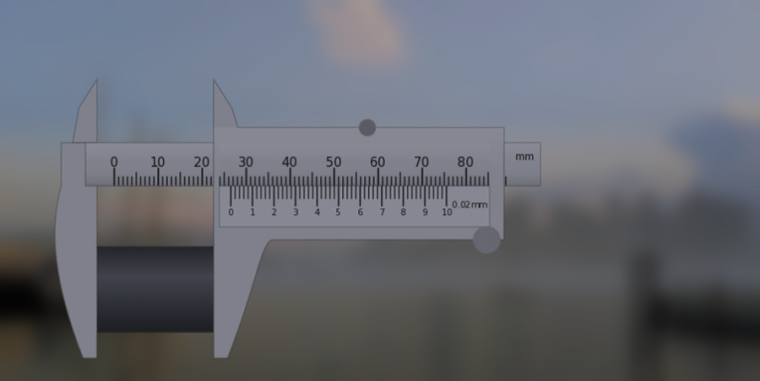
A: 26.5 mm
